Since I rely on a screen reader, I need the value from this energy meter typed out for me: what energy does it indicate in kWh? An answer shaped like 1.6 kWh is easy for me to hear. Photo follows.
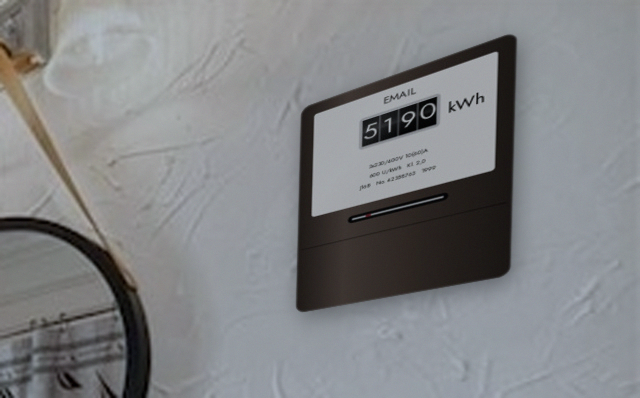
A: 5190 kWh
